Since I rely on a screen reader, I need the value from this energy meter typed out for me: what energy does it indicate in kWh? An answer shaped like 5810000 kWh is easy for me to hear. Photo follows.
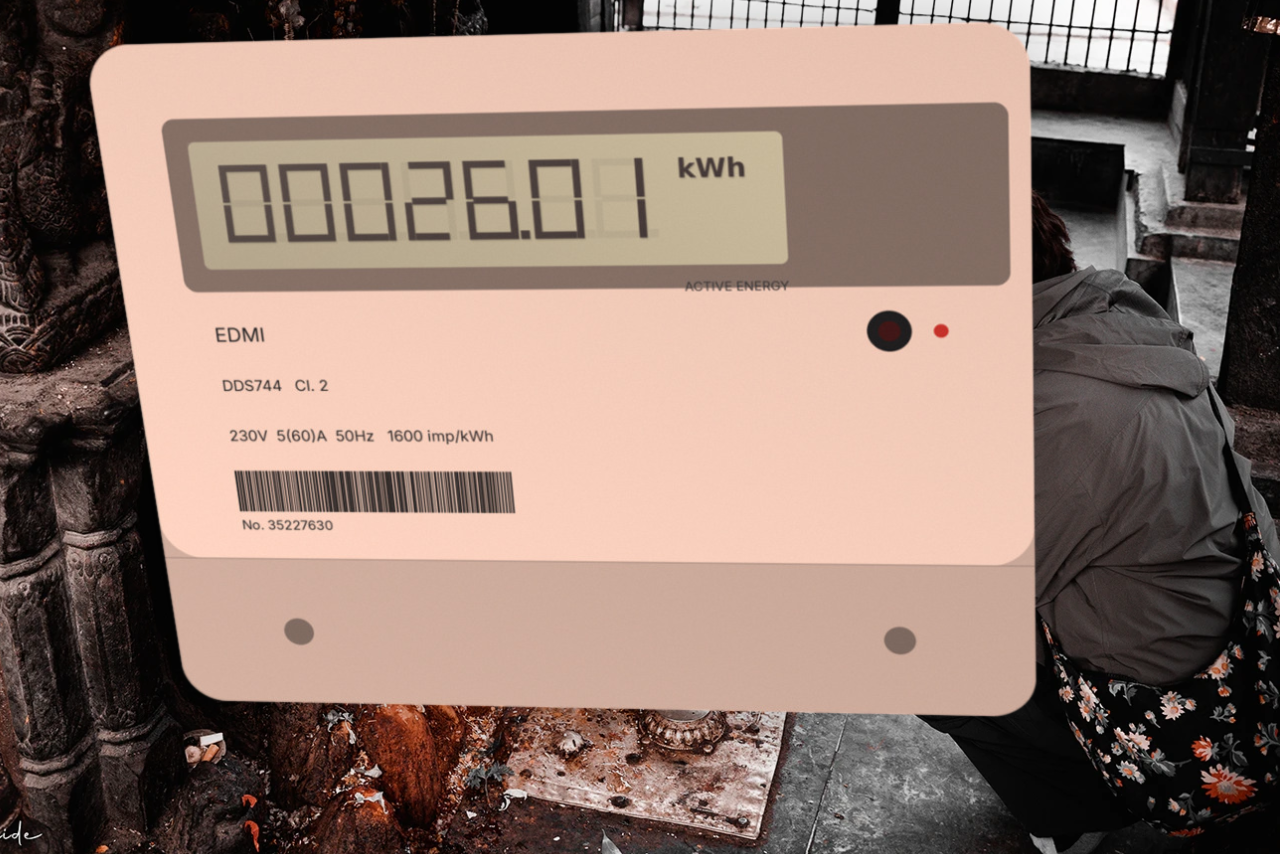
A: 26.01 kWh
